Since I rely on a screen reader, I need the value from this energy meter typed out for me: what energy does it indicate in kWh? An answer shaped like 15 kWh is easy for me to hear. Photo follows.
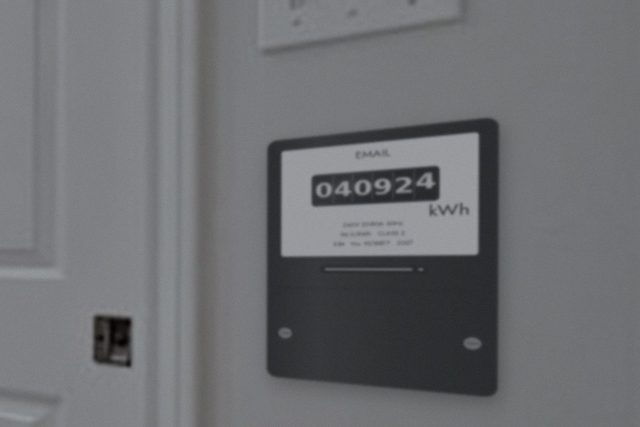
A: 40924 kWh
